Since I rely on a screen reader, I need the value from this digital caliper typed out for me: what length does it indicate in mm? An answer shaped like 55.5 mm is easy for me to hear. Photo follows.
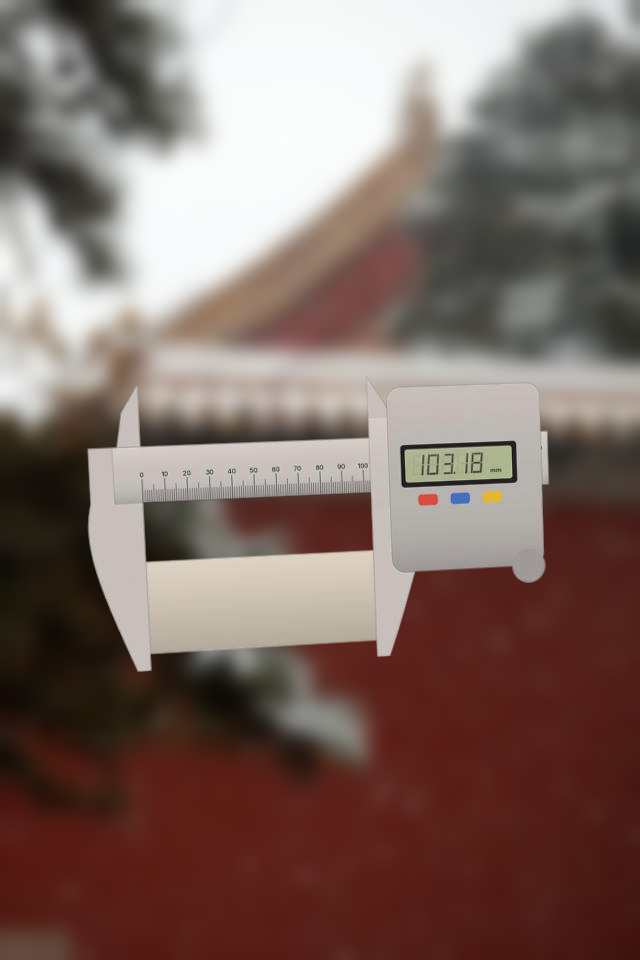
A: 103.18 mm
